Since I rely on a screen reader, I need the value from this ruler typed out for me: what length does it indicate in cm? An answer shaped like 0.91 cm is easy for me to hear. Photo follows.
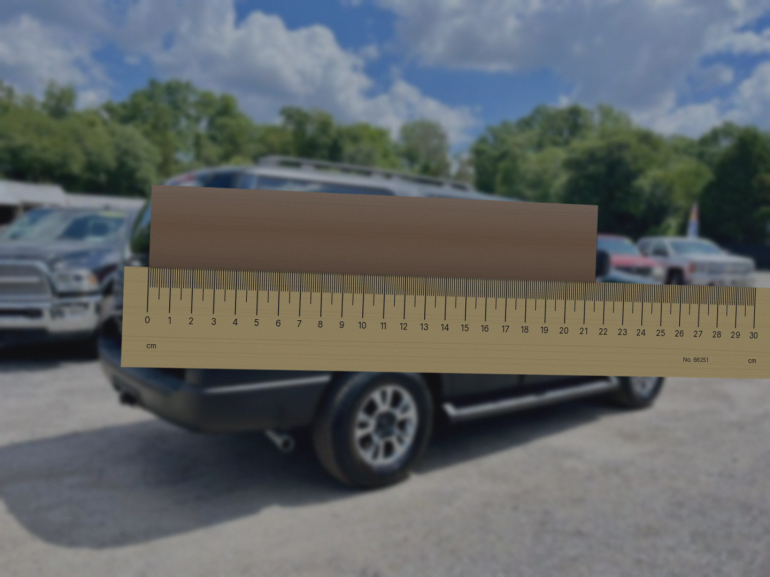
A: 21.5 cm
